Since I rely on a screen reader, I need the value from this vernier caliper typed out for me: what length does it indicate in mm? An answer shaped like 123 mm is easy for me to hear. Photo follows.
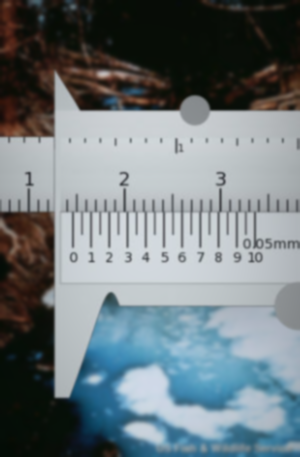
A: 14.6 mm
